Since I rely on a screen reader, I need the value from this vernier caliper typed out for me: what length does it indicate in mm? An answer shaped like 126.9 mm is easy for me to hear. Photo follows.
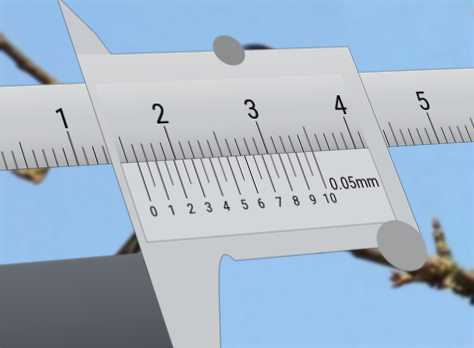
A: 16.0 mm
